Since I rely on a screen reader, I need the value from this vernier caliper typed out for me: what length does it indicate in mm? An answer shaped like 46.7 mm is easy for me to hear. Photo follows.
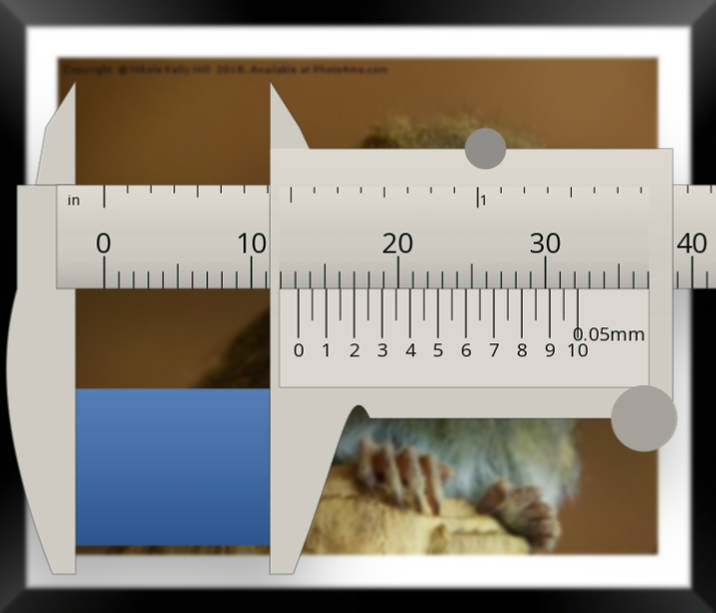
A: 13.2 mm
